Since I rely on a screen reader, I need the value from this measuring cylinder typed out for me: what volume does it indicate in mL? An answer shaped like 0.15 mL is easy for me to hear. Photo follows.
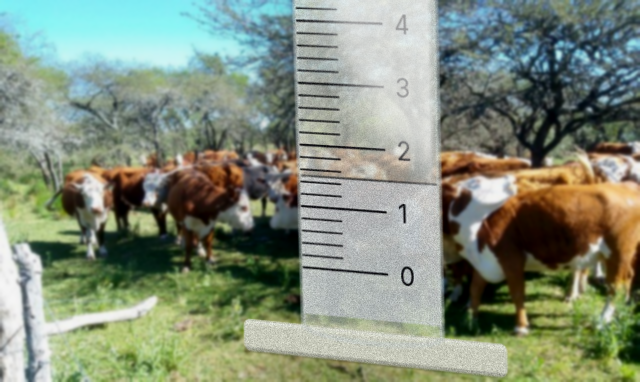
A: 1.5 mL
